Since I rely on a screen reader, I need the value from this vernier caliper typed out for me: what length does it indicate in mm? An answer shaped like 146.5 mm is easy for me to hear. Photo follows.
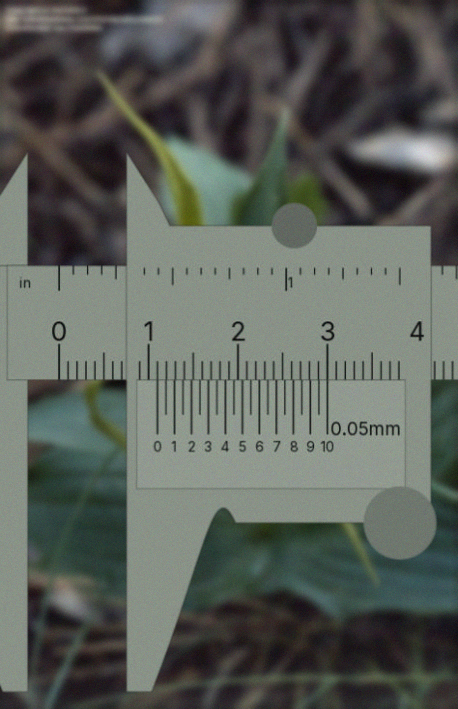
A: 11.0 mm
